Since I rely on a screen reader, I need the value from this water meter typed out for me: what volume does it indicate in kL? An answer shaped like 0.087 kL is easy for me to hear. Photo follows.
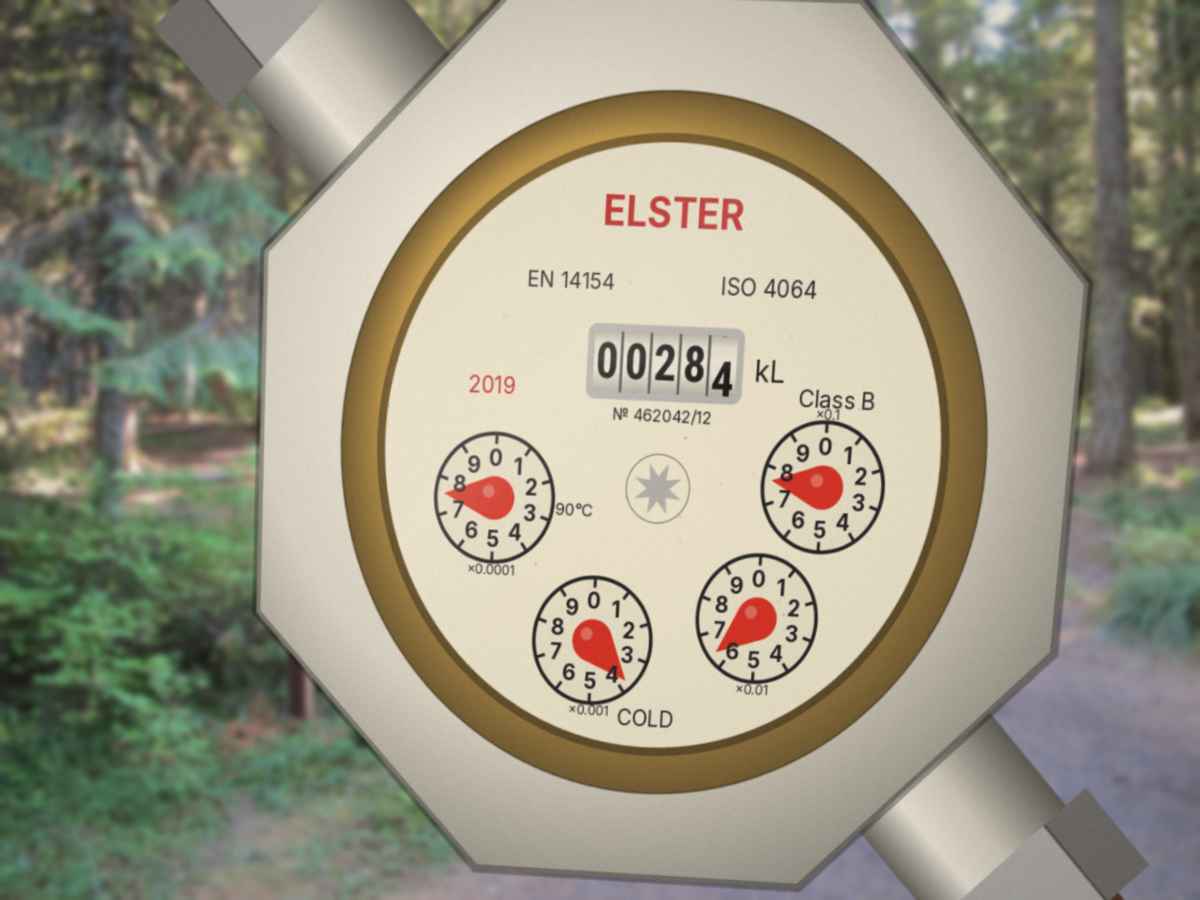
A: 283.7637 kL
